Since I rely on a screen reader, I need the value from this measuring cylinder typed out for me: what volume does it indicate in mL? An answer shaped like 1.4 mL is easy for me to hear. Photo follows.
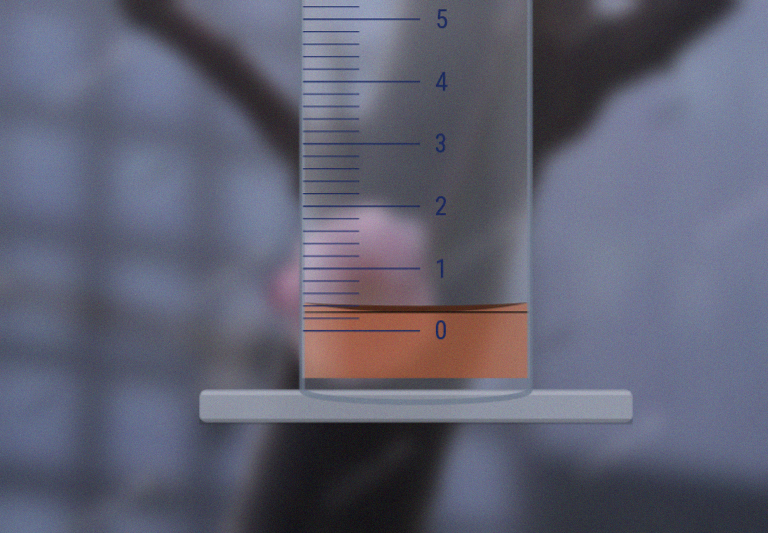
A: 0.3 mL
